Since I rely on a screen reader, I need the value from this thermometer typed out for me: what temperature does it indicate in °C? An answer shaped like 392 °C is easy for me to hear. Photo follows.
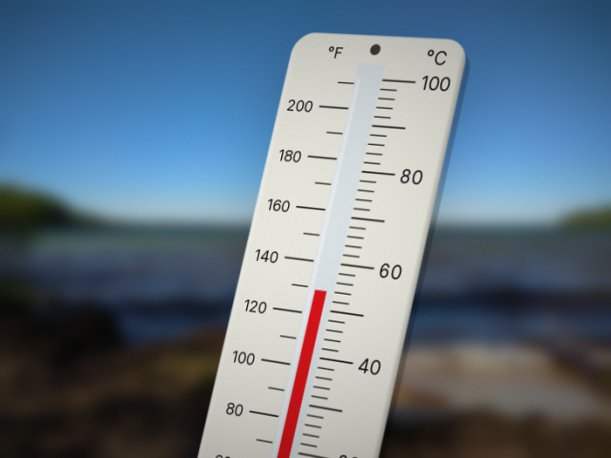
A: 54 °C
